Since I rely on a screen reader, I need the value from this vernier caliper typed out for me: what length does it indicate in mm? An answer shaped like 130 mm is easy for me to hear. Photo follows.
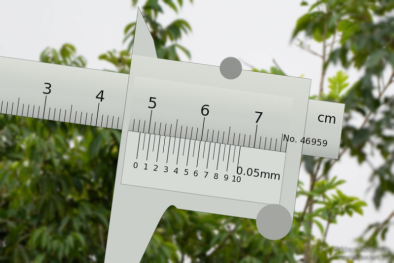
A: 48.4 mm
